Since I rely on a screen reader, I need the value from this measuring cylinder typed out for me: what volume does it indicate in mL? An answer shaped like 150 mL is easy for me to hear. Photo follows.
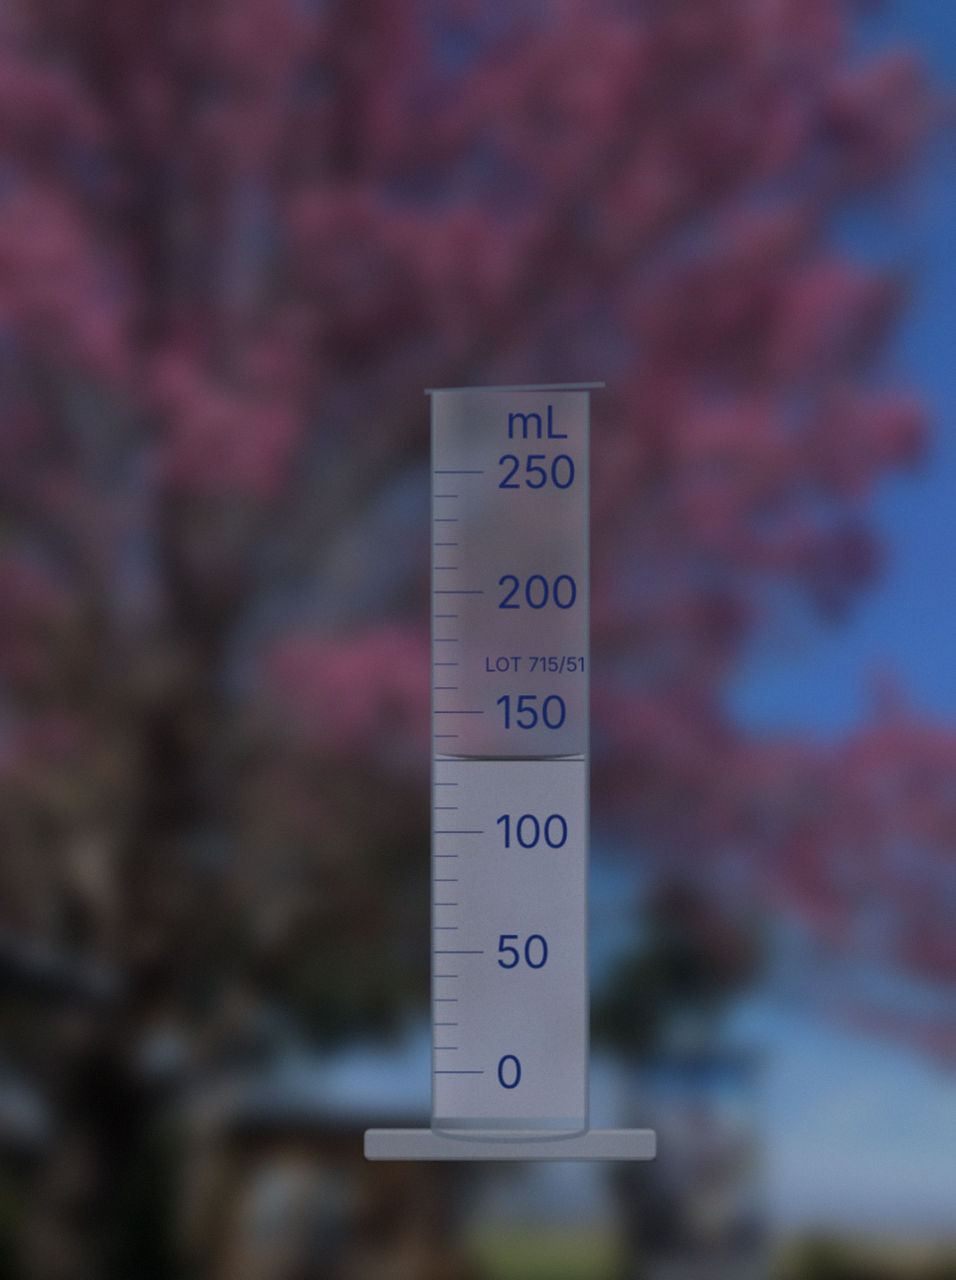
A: 130 mL
